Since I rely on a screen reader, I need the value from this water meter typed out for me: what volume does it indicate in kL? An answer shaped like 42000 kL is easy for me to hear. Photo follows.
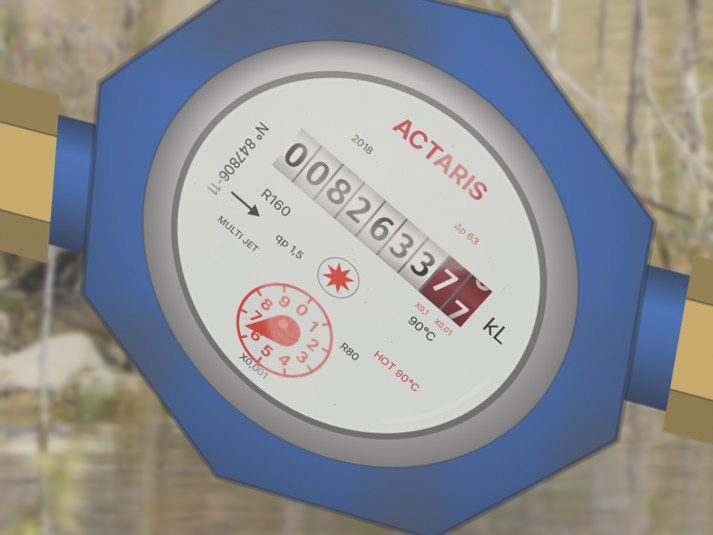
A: 82633.766 kL
